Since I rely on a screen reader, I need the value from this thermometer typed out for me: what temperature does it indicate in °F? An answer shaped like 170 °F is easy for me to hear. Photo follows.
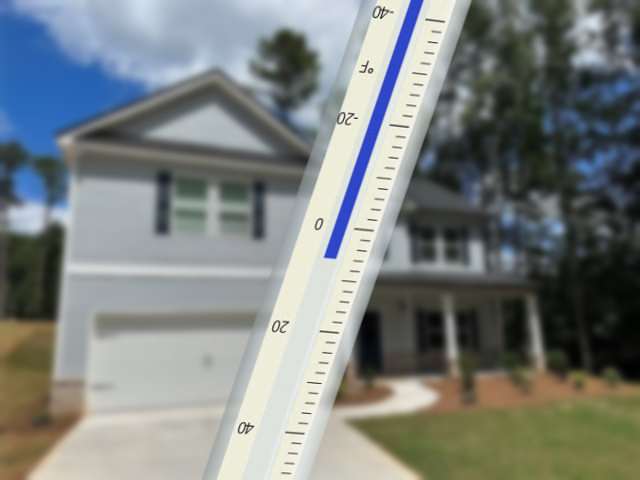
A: 6 °F
